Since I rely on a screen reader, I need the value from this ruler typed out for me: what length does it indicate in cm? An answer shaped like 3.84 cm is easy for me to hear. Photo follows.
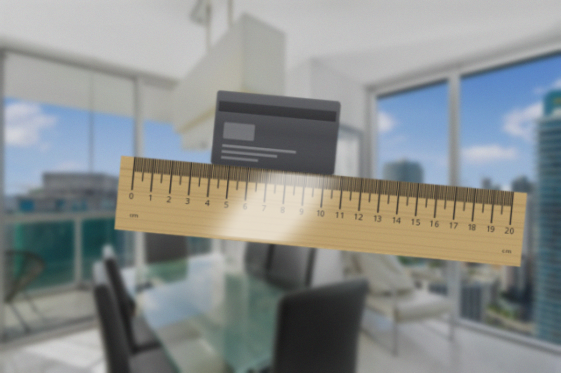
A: 6.5 cm
